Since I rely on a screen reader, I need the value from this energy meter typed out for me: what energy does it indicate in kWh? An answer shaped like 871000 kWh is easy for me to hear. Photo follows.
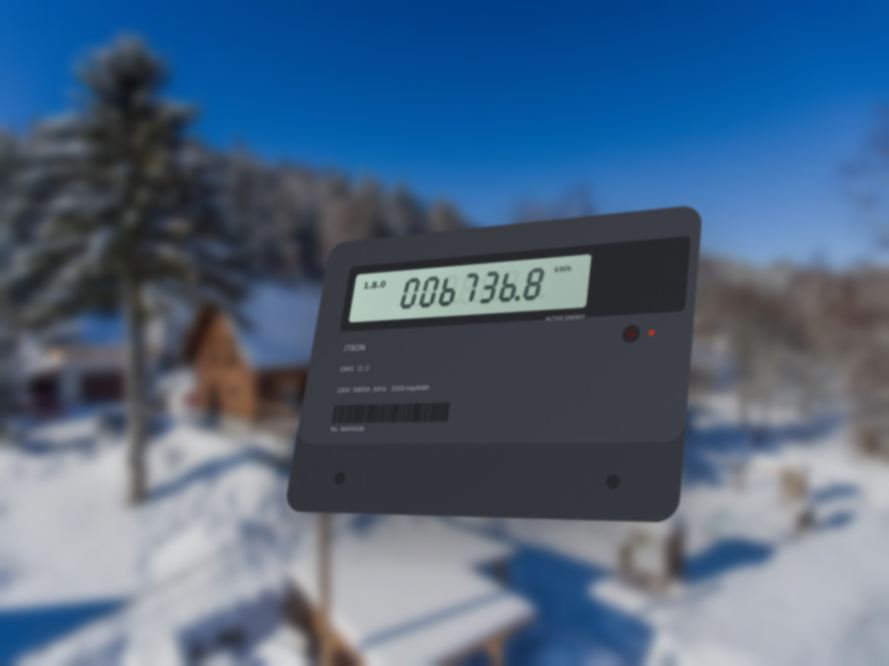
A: 6736.8 kWh
